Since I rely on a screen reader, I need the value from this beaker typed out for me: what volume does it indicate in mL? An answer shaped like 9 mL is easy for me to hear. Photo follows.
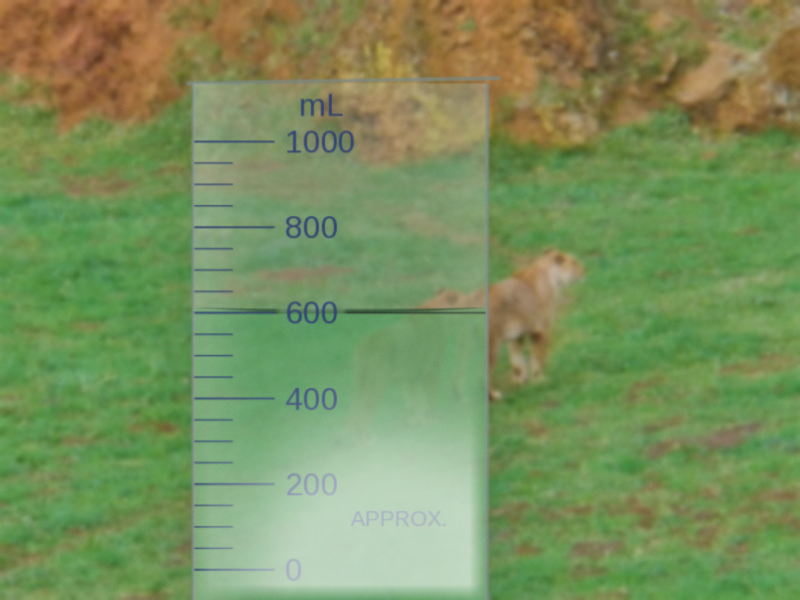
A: 600 mL
